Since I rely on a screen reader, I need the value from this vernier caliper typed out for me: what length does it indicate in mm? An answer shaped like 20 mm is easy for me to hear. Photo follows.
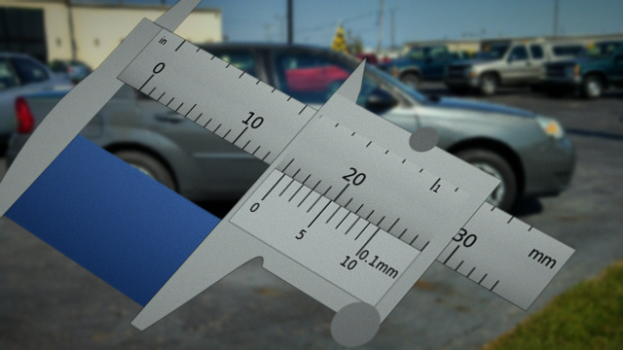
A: 15.3 mm
